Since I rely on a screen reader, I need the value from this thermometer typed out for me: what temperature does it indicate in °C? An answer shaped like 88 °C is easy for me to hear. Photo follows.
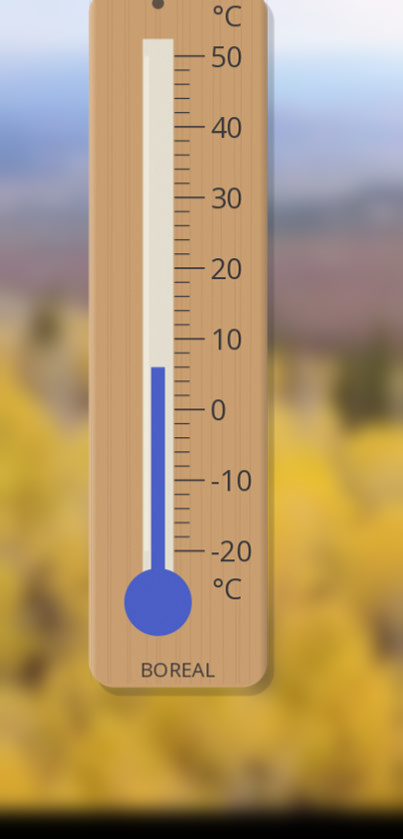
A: 6 °C
